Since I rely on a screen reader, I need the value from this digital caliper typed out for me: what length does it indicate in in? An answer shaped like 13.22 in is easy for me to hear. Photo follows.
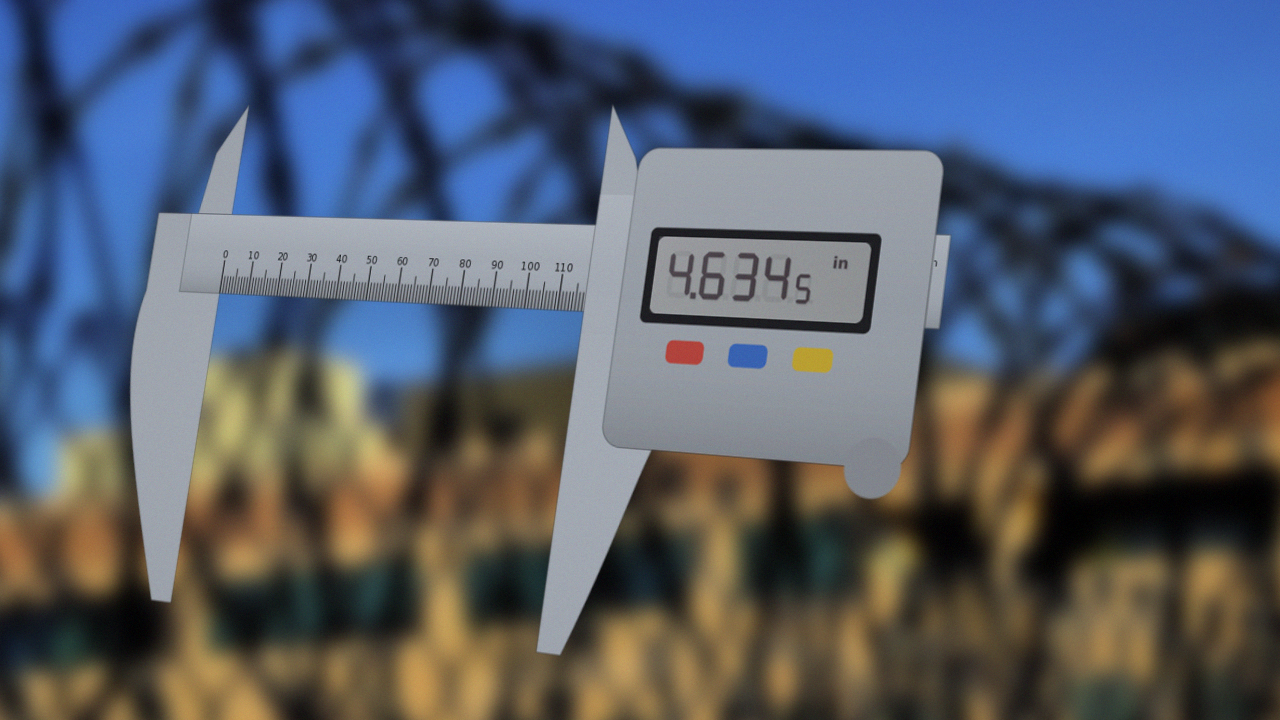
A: 4.6345 in
